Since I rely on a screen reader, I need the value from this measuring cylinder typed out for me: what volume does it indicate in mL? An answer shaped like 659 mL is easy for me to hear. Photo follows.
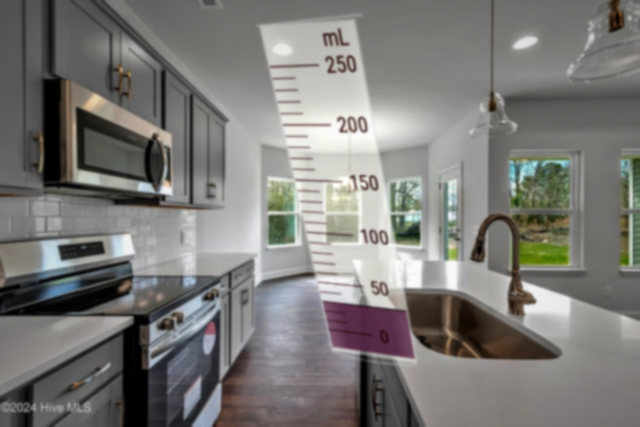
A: 30 mL
